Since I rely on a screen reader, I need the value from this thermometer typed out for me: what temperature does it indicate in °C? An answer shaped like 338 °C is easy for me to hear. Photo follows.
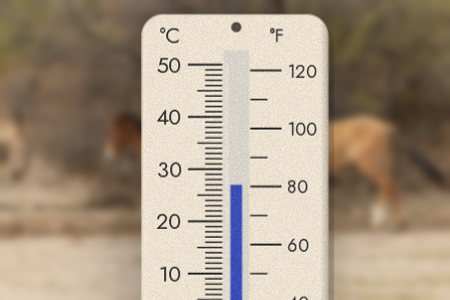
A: 27 °C
